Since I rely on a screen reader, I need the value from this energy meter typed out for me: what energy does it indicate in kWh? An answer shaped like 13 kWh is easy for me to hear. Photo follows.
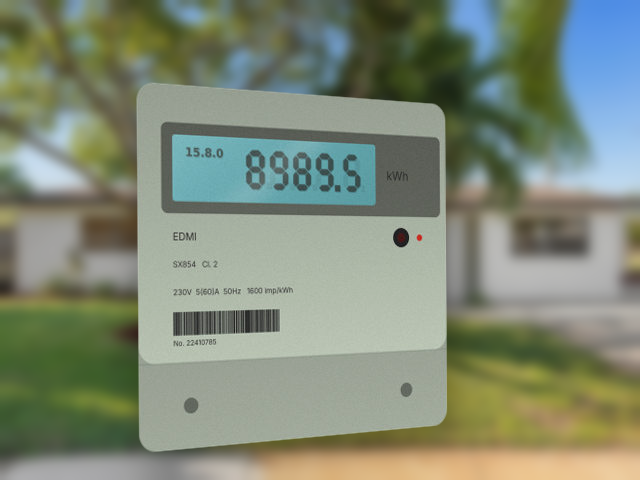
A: 8989.5 kWh
